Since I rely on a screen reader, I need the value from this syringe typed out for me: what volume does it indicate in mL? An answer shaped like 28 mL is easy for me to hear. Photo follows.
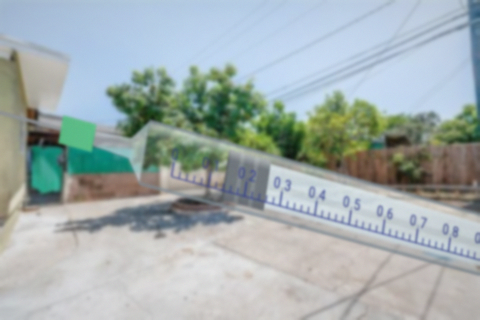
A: 0.14 mL
